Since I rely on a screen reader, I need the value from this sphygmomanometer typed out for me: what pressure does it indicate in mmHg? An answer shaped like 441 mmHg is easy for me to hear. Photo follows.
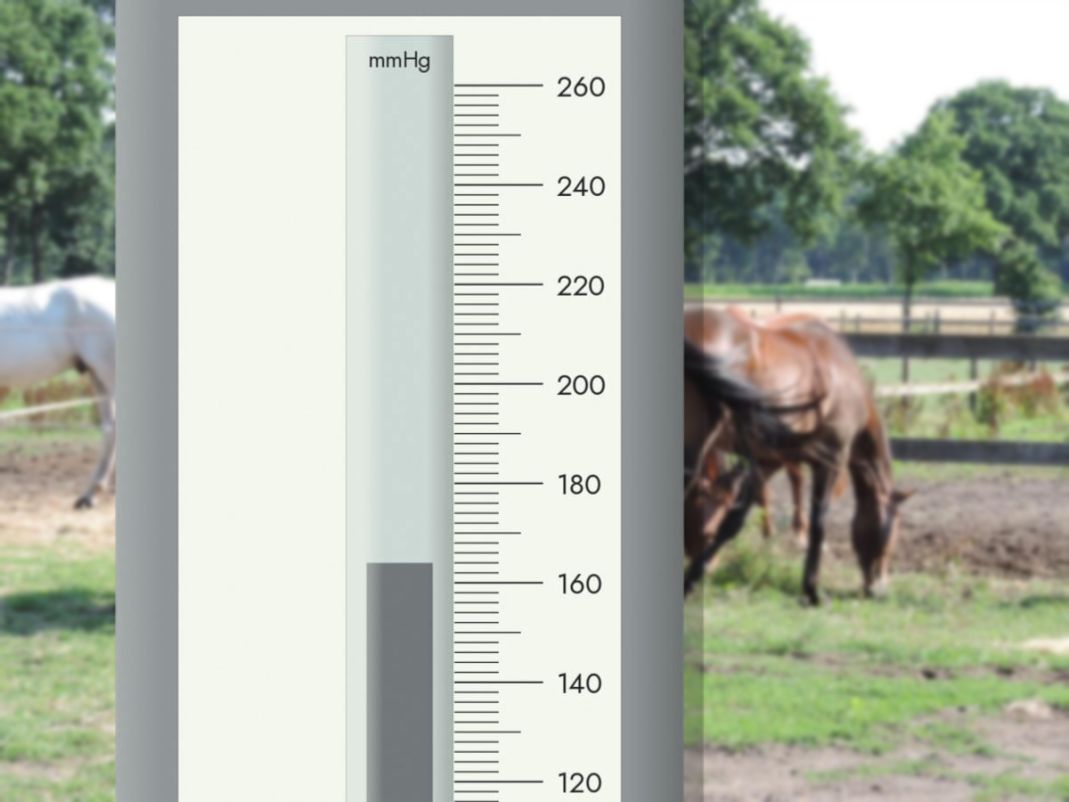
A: 164 mmHg
